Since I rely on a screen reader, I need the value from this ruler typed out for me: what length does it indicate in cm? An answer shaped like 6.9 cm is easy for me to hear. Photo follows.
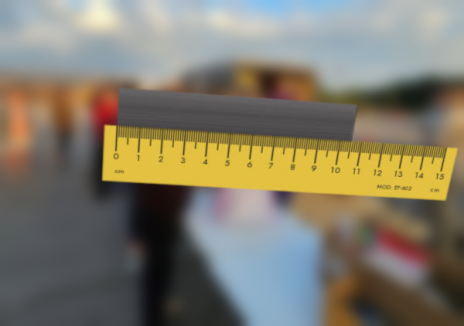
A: 10.5 cm
